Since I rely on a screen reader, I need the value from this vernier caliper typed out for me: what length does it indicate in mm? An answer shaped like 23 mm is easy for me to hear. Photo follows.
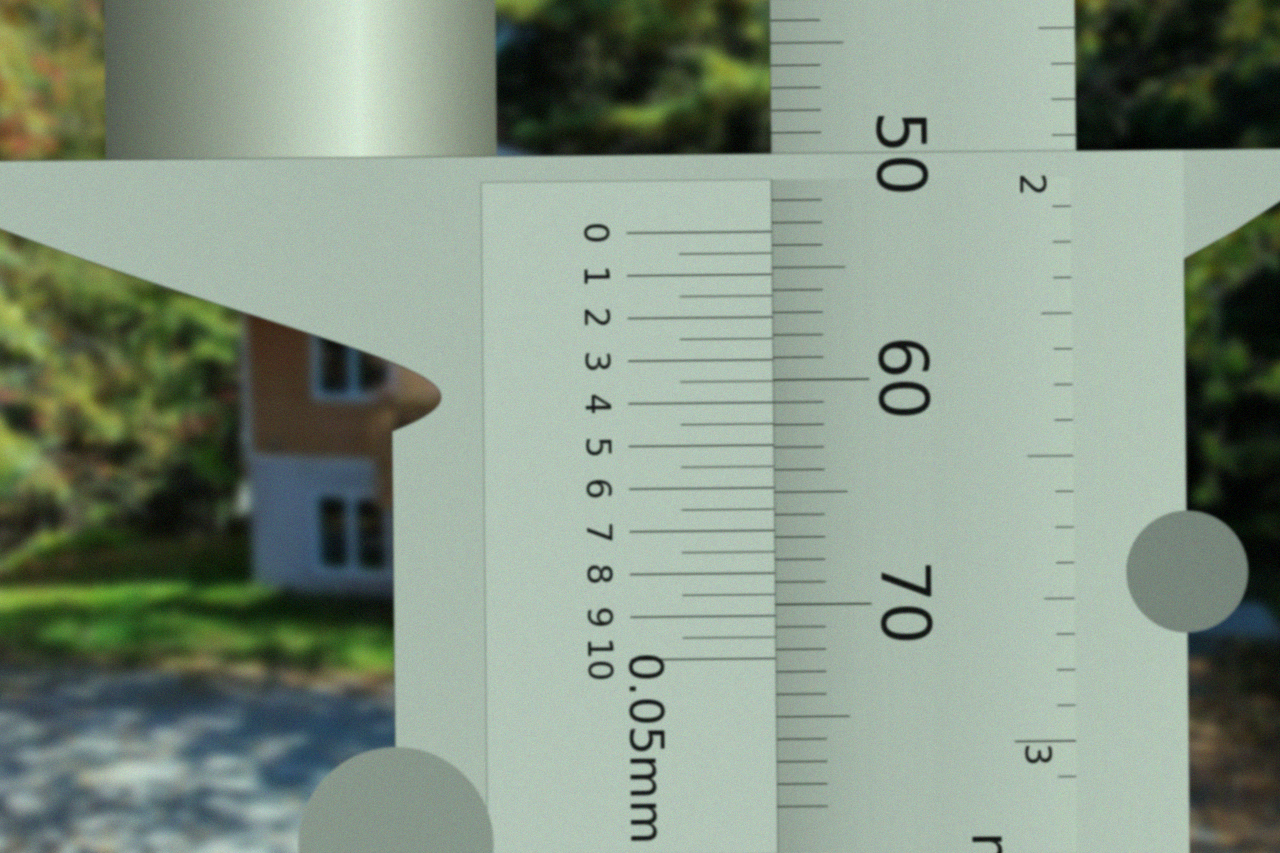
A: 53.4 mm
